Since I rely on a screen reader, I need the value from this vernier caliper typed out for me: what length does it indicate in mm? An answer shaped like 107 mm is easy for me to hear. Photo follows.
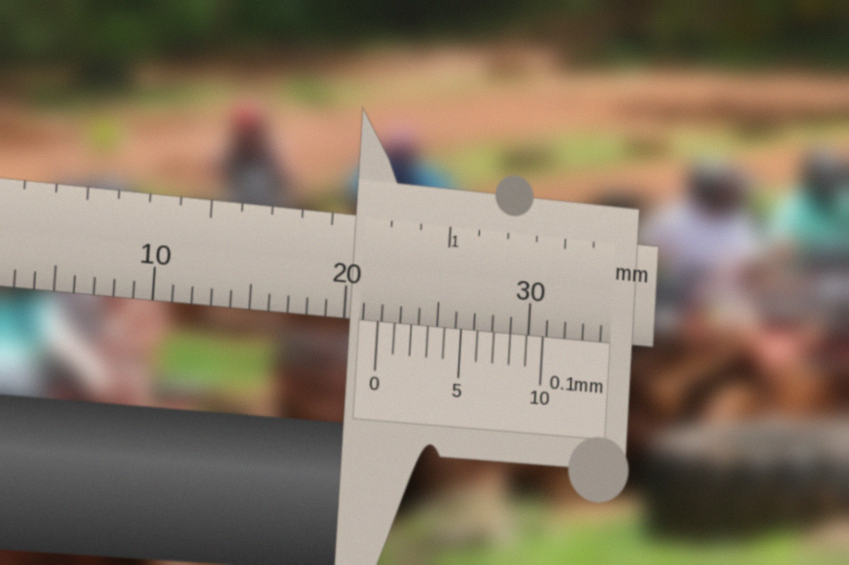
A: 21.8 mm
